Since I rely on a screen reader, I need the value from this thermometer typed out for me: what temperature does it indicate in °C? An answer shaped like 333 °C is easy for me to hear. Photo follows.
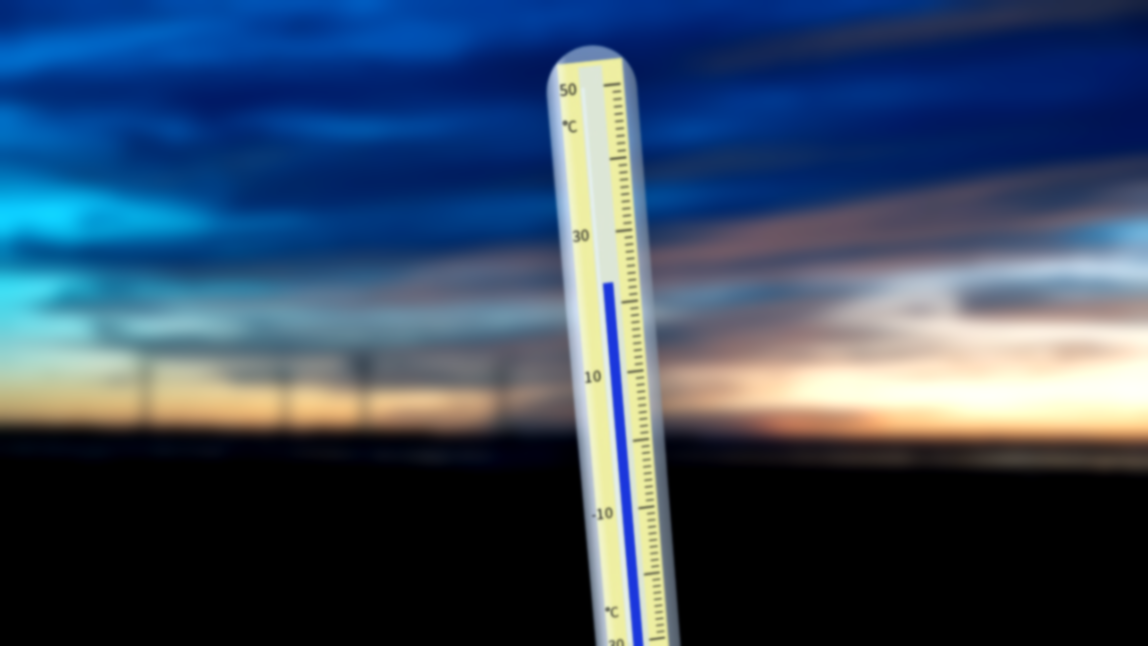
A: 23 °C
